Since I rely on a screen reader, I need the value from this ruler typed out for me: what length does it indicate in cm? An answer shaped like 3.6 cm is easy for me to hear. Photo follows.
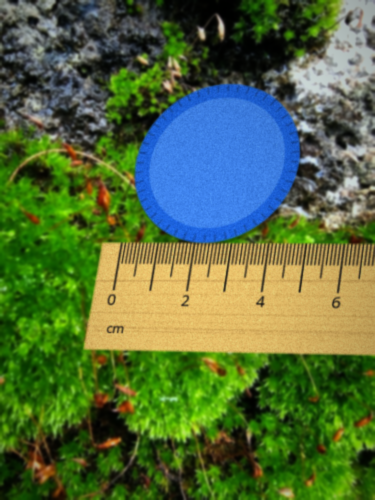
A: 4.5 cm
